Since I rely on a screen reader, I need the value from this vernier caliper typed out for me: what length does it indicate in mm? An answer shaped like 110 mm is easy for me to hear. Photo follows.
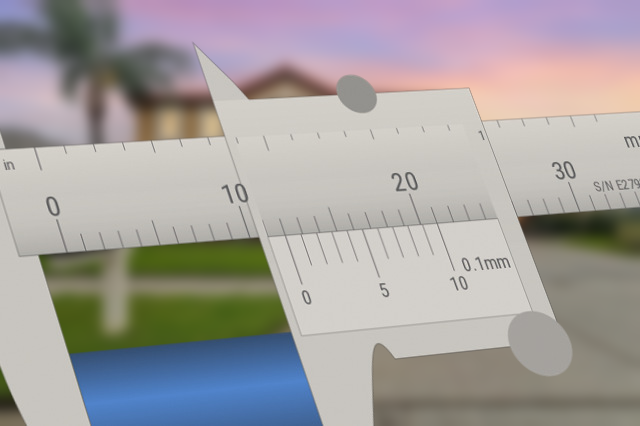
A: 12.0 mm
